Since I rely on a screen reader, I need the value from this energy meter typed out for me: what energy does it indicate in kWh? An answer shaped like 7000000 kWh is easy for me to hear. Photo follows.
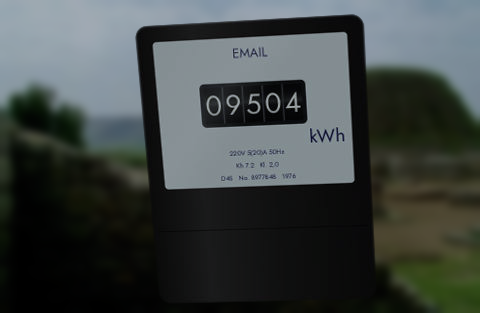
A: 9504 kWh
